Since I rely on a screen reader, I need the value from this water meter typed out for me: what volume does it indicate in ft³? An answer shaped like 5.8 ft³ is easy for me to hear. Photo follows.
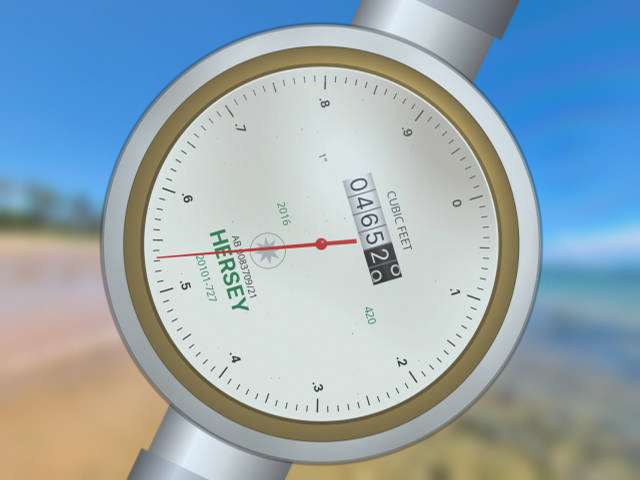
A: 46528.53 ft³
